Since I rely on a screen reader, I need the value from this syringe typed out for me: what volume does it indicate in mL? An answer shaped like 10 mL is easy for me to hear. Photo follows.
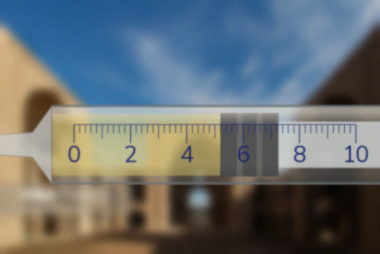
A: 5.2 mL
